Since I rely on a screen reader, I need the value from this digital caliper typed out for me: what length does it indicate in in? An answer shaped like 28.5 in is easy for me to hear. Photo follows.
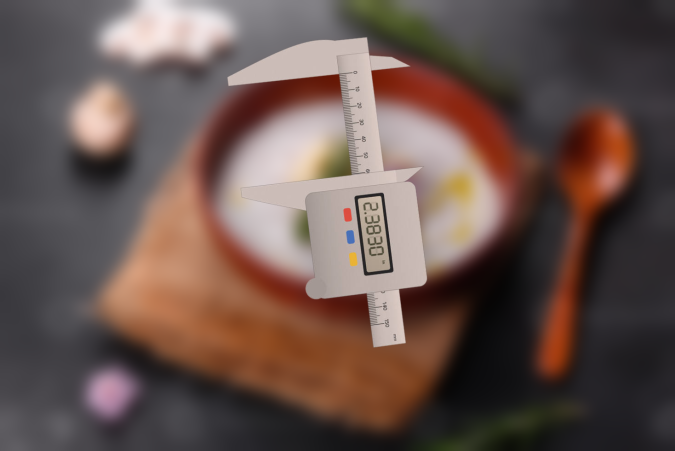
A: 2.3830 in
